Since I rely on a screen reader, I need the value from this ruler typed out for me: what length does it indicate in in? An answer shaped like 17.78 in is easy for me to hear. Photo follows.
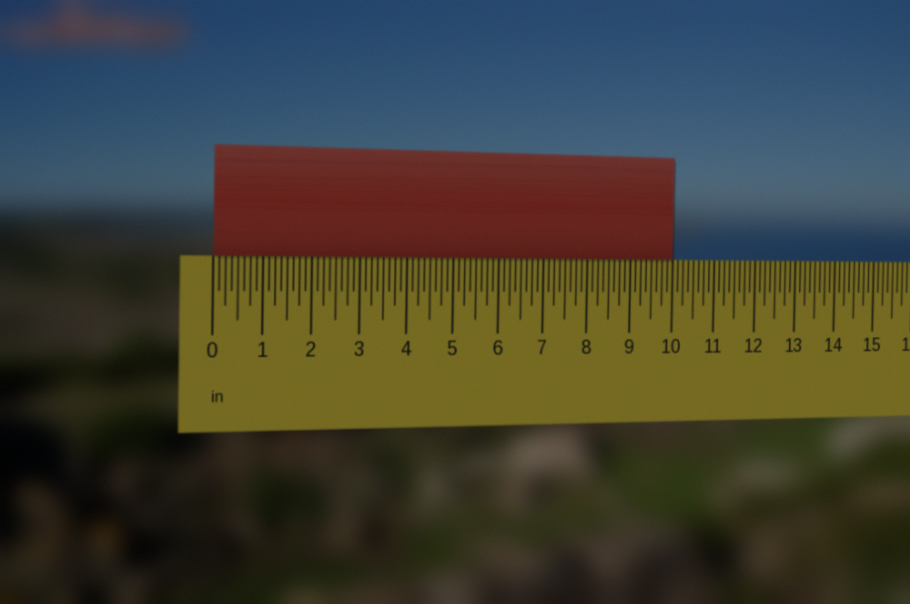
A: 10 in
